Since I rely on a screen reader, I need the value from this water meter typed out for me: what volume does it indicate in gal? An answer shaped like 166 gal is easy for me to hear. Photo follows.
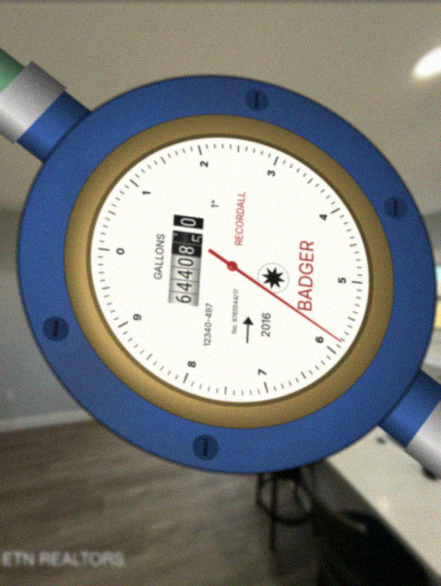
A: 6440845.8 gal
